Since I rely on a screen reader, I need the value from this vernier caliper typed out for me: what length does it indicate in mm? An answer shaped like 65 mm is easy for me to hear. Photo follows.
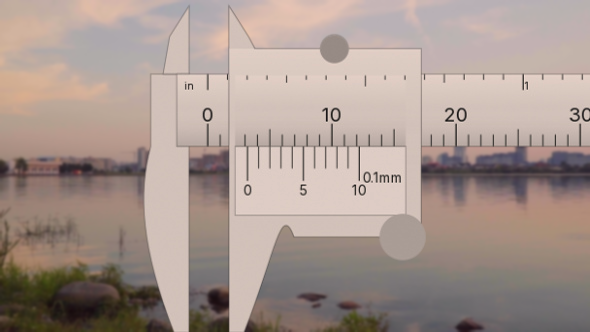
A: 3.2 mm
